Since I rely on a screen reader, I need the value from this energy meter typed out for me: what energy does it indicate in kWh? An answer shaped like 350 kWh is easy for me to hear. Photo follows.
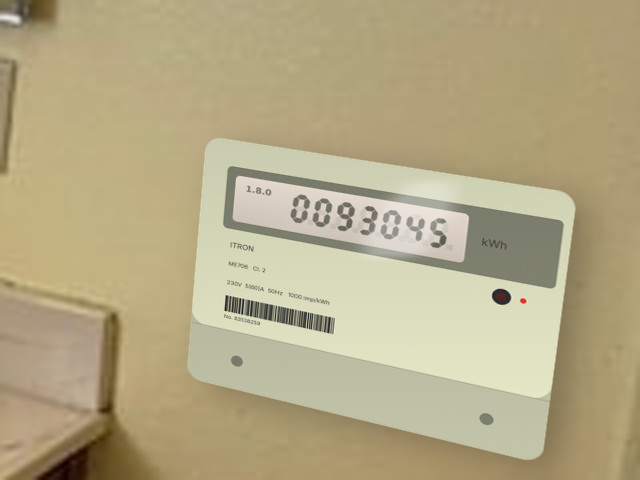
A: 93045 kWh
